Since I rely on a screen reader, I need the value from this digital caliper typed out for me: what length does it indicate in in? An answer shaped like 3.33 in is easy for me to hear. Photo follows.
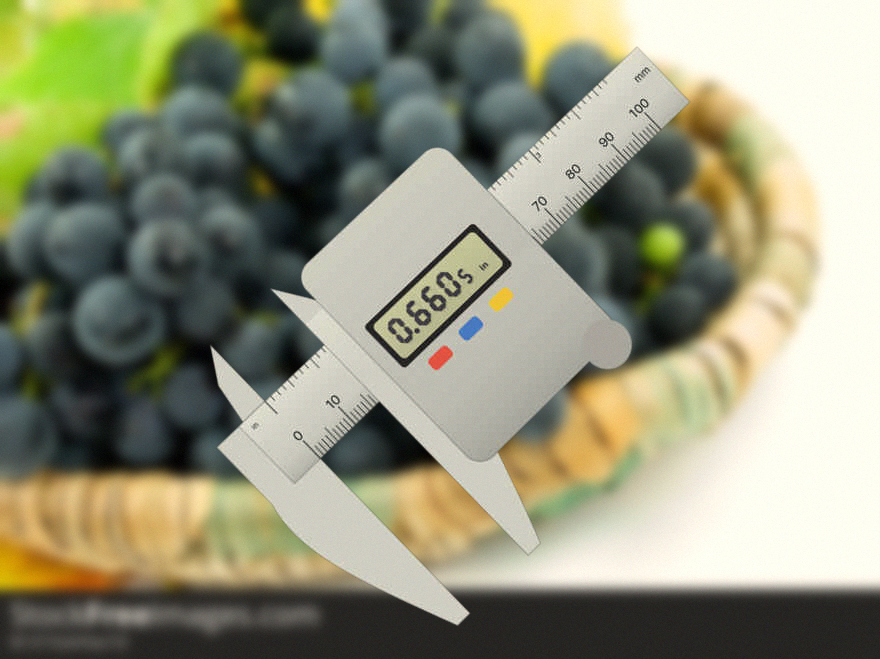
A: 0.6605 in
